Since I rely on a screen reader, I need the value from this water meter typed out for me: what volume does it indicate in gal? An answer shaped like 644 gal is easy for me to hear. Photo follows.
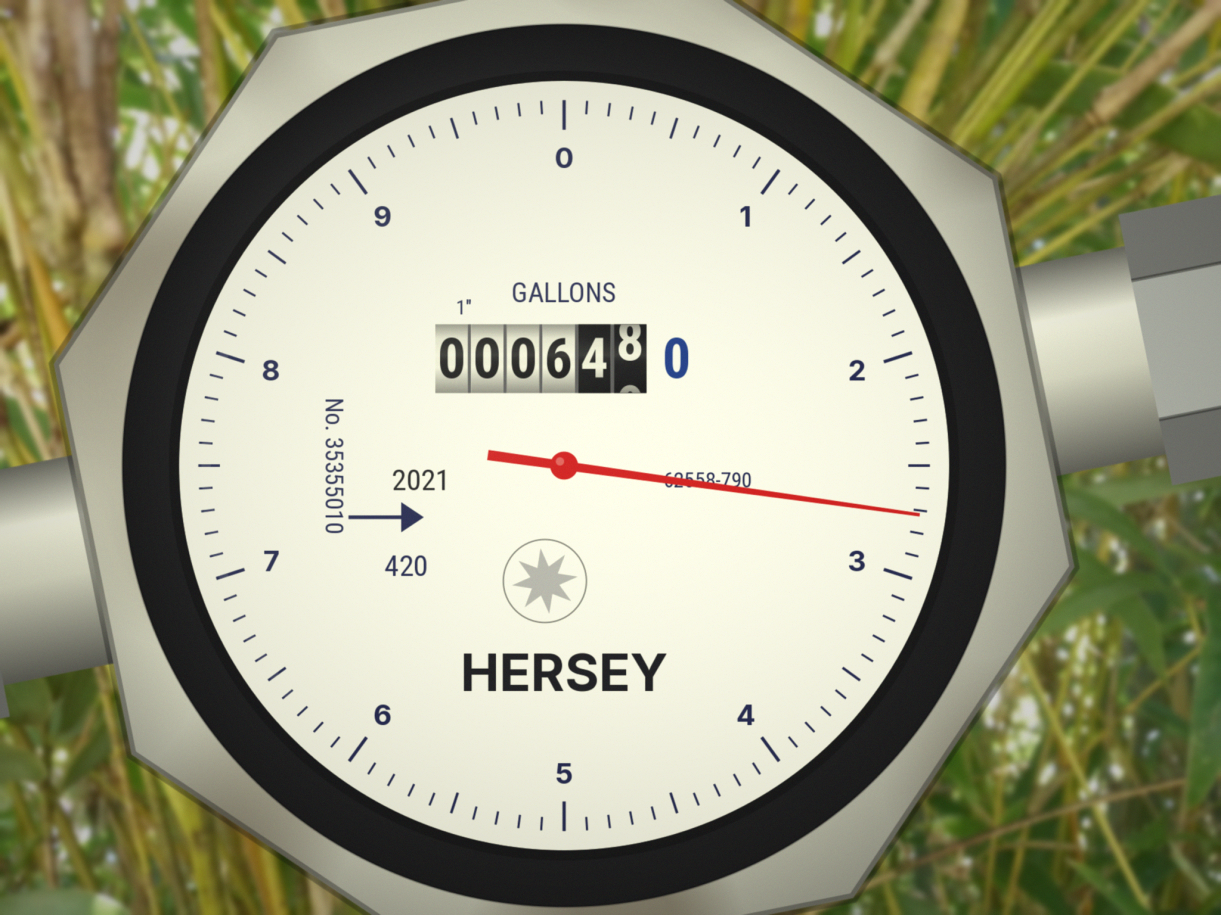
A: 6482.7 gal
